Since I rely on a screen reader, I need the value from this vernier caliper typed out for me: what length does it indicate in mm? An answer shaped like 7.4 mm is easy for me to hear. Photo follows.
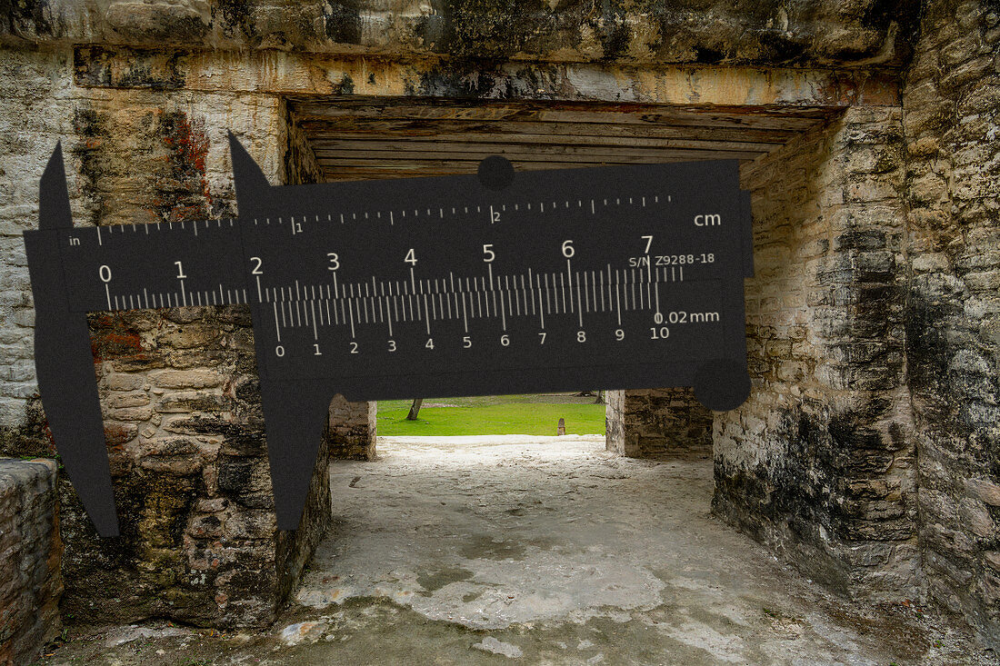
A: 21.8 mm
